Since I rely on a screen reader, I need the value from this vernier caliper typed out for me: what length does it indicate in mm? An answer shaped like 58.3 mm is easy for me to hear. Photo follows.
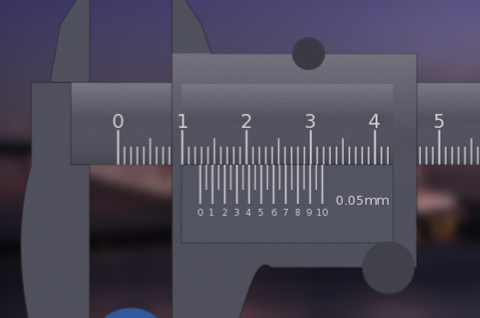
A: 12.8 mm
